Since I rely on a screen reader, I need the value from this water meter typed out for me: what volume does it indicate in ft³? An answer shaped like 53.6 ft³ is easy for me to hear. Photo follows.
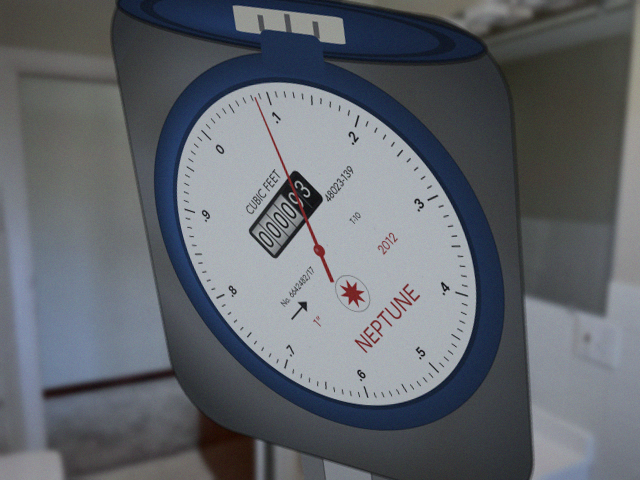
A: 93.08 ft³
